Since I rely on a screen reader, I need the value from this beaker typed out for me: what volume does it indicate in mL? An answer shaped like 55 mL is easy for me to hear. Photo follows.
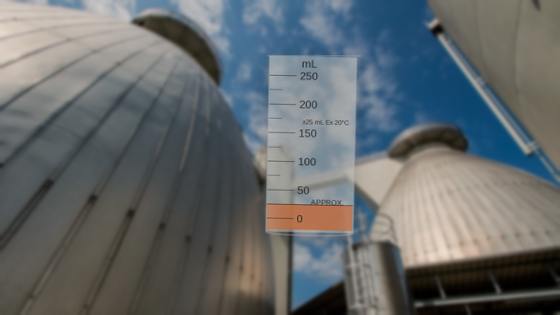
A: 25 mL
